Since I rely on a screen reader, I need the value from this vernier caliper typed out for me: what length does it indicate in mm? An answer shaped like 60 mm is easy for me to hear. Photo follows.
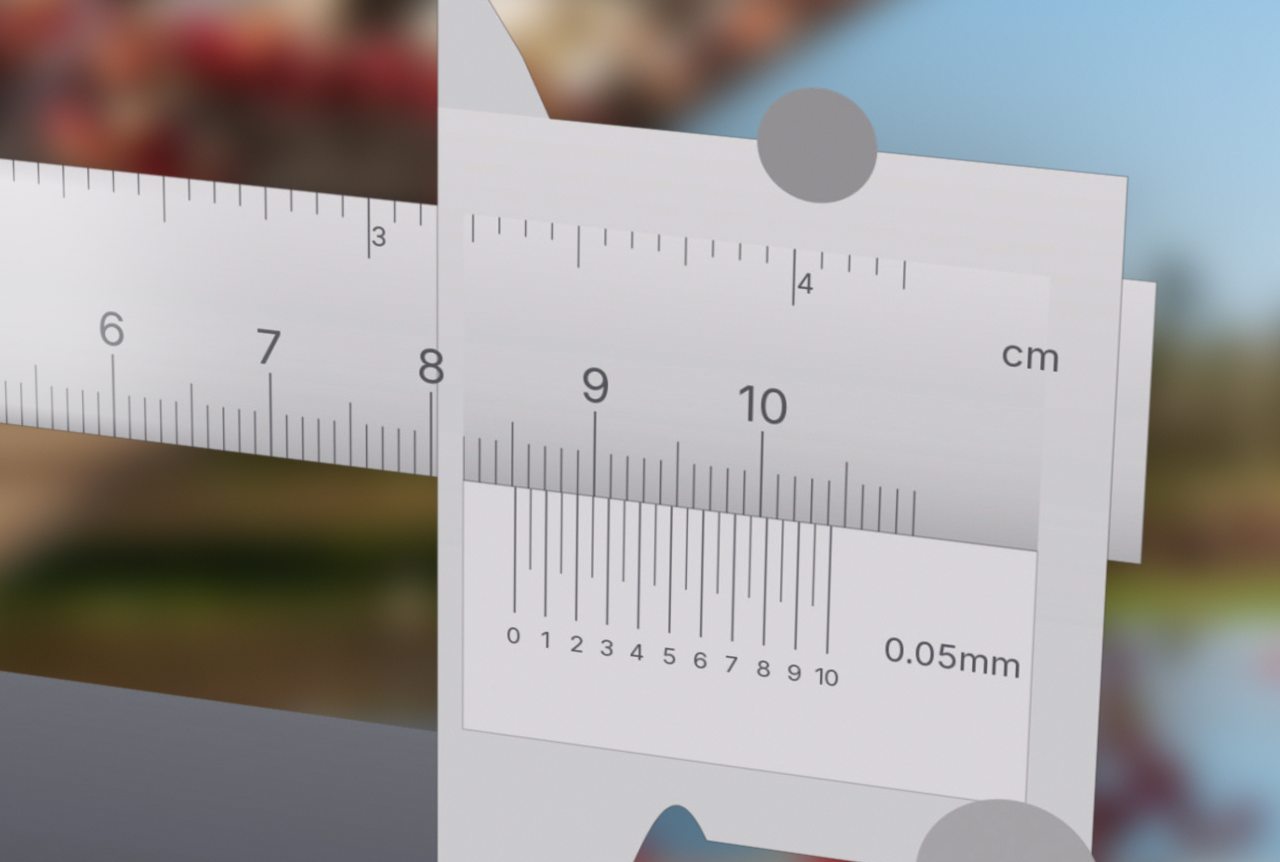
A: 85.2 mm
